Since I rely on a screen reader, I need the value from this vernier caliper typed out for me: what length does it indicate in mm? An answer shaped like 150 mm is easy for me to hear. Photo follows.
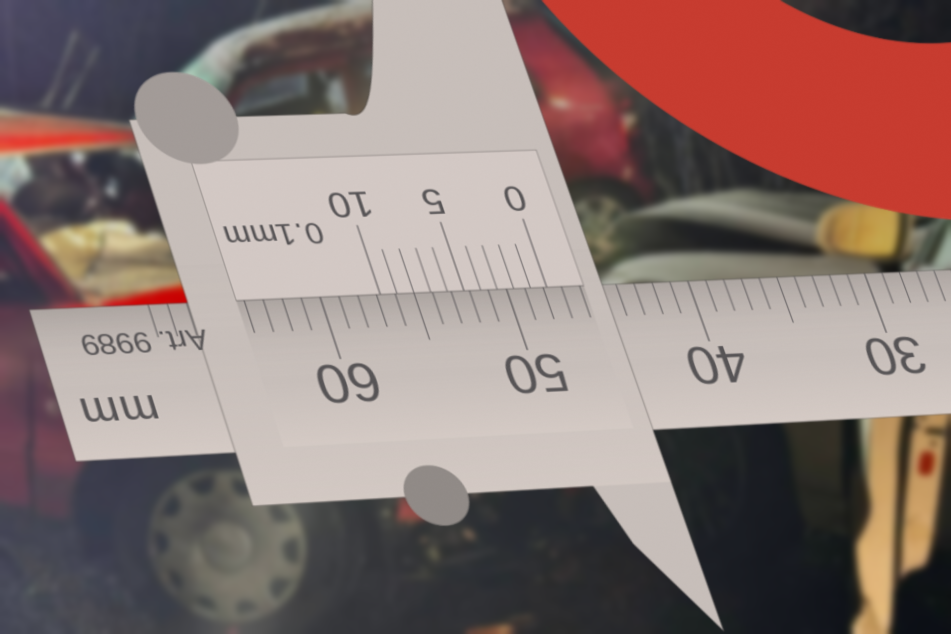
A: 47.8 mm
